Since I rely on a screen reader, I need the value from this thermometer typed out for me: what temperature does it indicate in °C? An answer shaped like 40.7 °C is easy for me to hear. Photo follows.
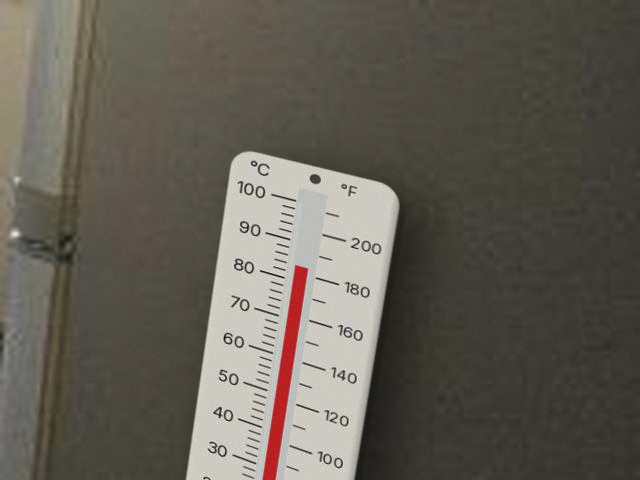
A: 84 °C
